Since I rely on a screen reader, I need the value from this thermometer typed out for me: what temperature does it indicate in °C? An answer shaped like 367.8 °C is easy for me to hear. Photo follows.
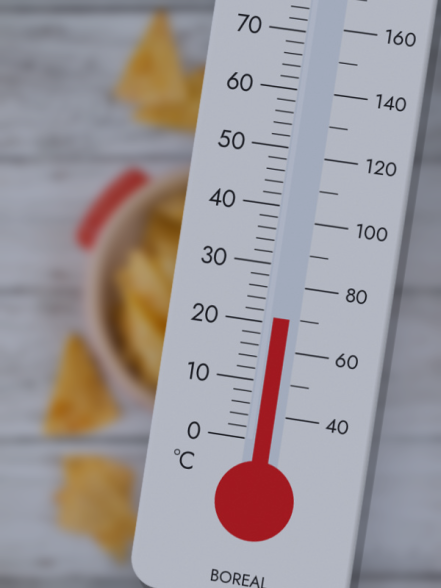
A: 21 °C
